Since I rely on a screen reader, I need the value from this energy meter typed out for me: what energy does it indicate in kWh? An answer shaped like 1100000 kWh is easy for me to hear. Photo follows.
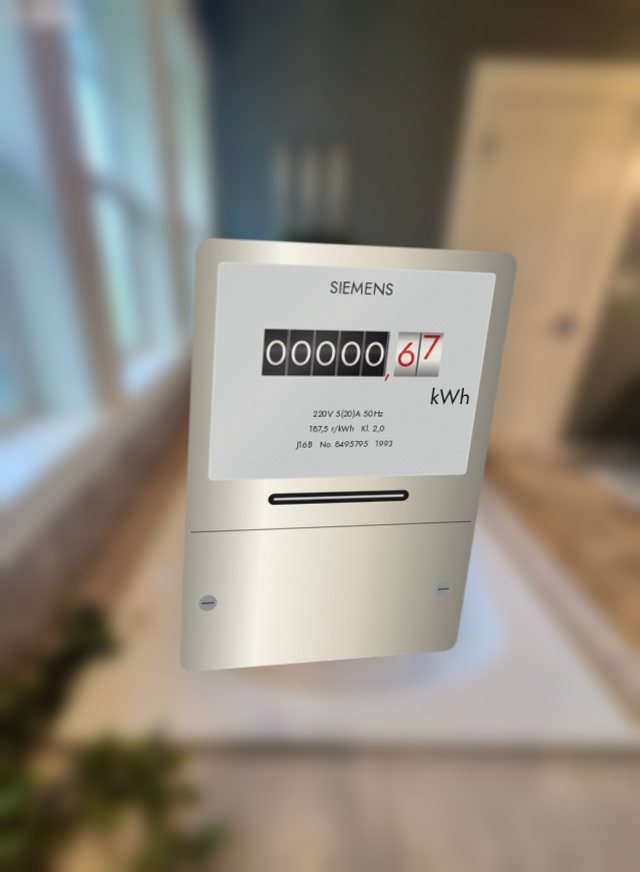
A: 0.67 kWh
